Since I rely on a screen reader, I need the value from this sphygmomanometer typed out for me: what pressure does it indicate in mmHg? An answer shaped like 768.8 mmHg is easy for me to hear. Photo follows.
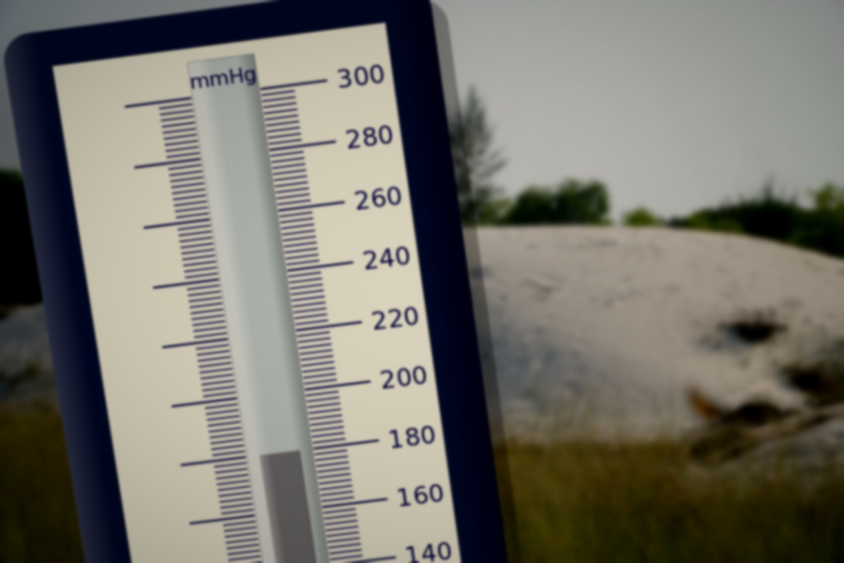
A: 180 mmHg
